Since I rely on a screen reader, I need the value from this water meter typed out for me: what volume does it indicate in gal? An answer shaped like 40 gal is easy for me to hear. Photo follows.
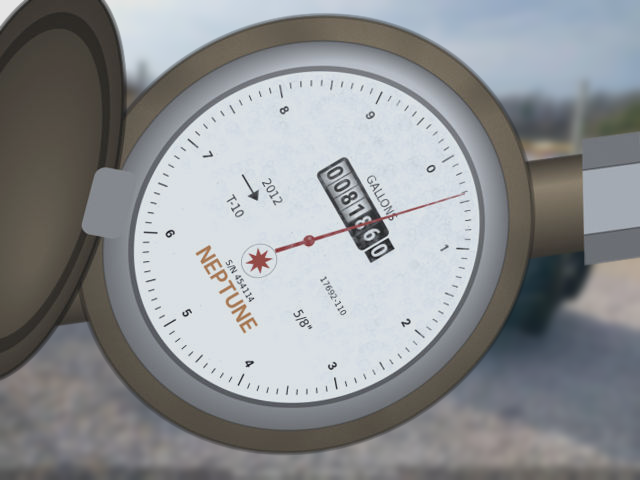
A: 81860.4 gal
